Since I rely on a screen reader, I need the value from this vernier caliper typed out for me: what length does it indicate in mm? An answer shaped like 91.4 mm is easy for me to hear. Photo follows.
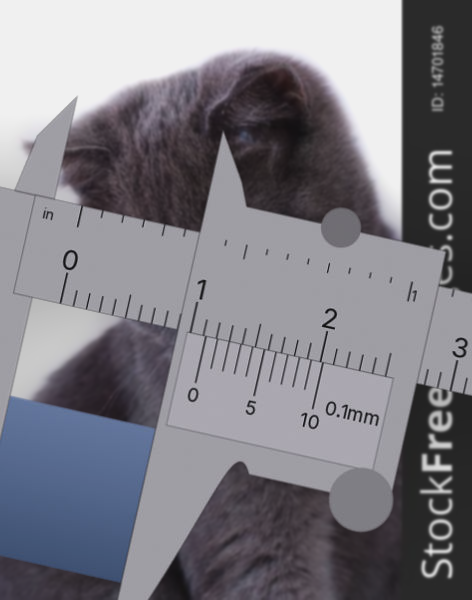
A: 11.2 mm
